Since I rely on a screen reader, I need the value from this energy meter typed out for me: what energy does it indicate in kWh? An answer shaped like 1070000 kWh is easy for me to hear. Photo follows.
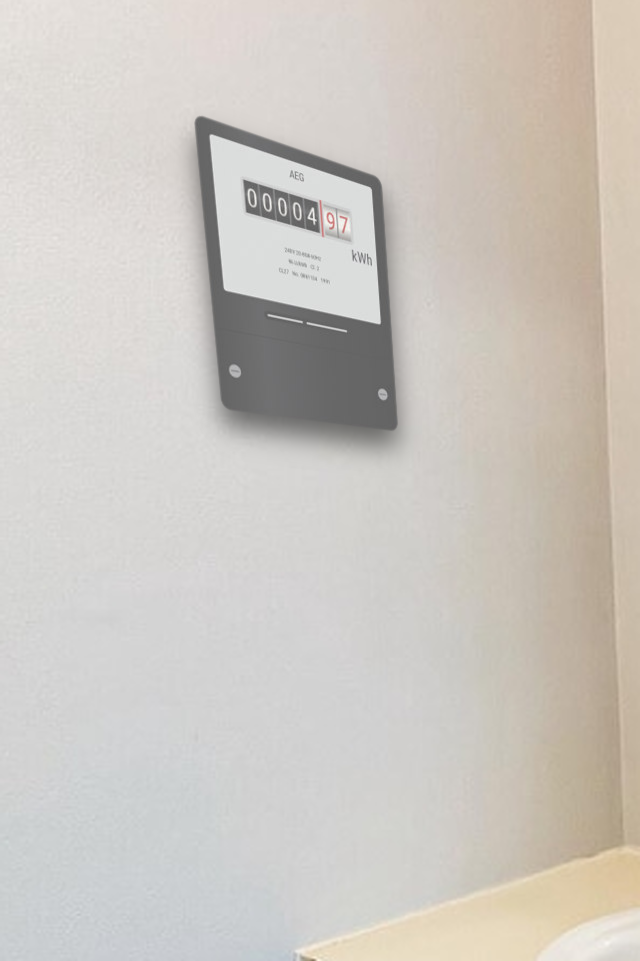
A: 4.97 kWh
